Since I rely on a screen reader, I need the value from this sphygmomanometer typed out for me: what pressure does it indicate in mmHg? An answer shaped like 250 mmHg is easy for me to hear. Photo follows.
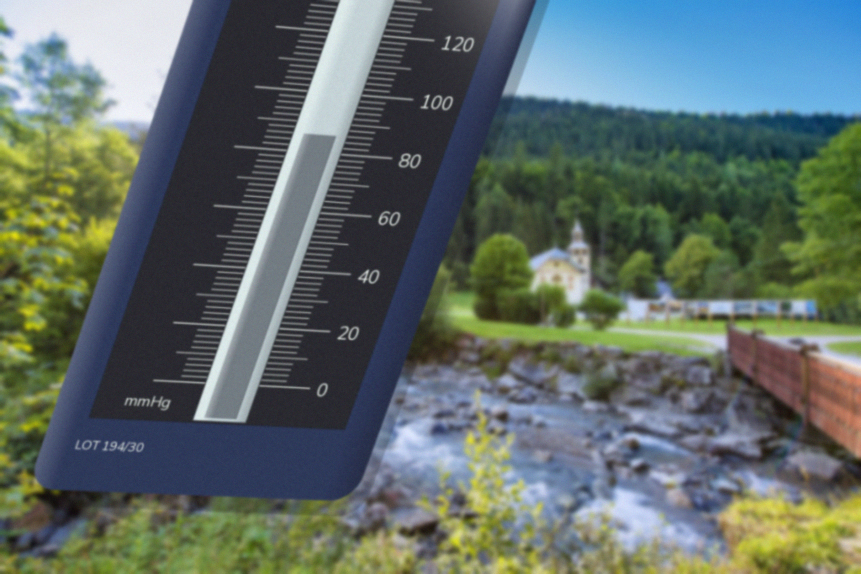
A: 86 mmHg
